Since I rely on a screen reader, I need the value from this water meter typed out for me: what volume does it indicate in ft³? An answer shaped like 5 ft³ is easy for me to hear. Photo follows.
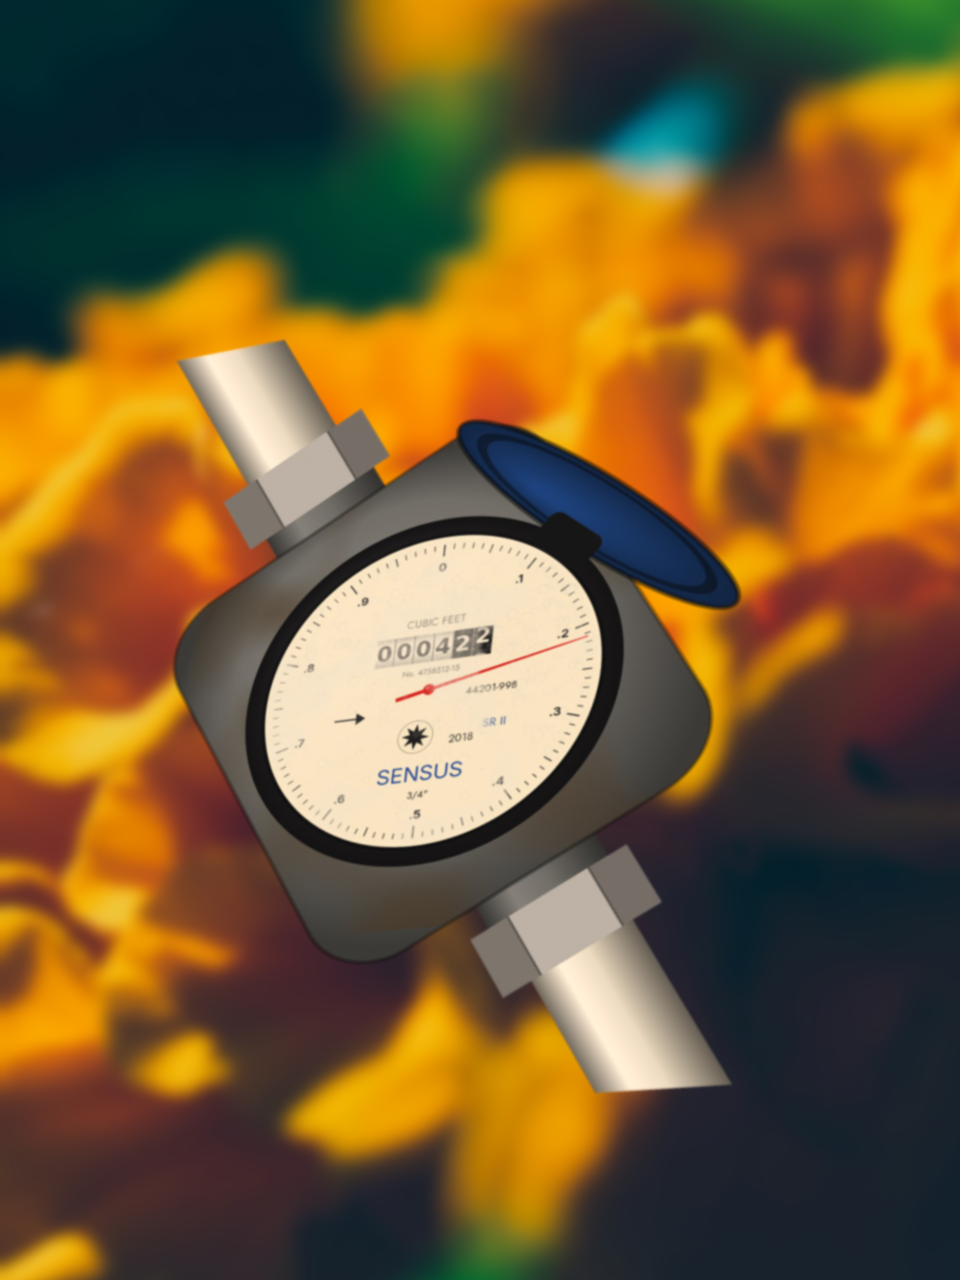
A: 422.21 ft³
